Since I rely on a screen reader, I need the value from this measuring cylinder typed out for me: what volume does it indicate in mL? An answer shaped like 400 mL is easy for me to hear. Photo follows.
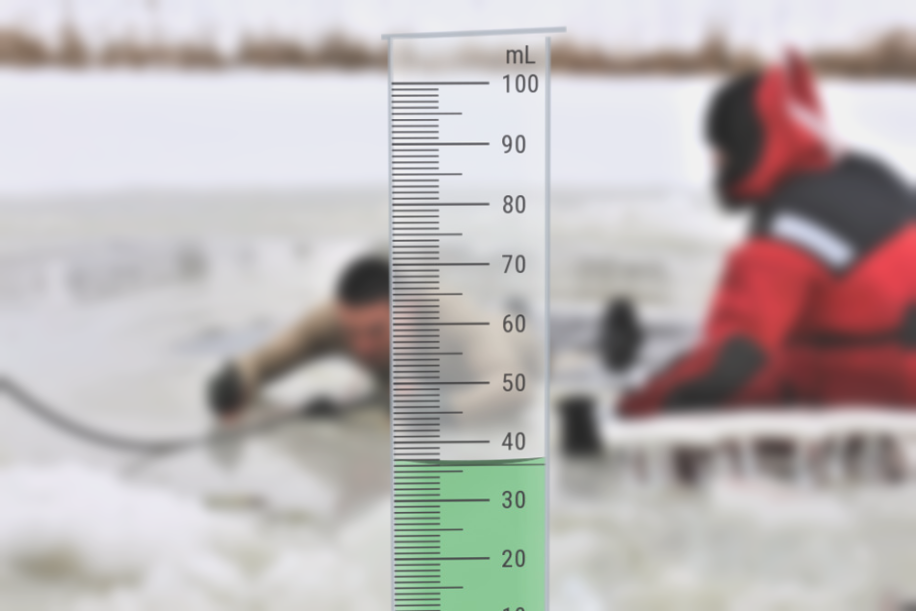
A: 36 mL
